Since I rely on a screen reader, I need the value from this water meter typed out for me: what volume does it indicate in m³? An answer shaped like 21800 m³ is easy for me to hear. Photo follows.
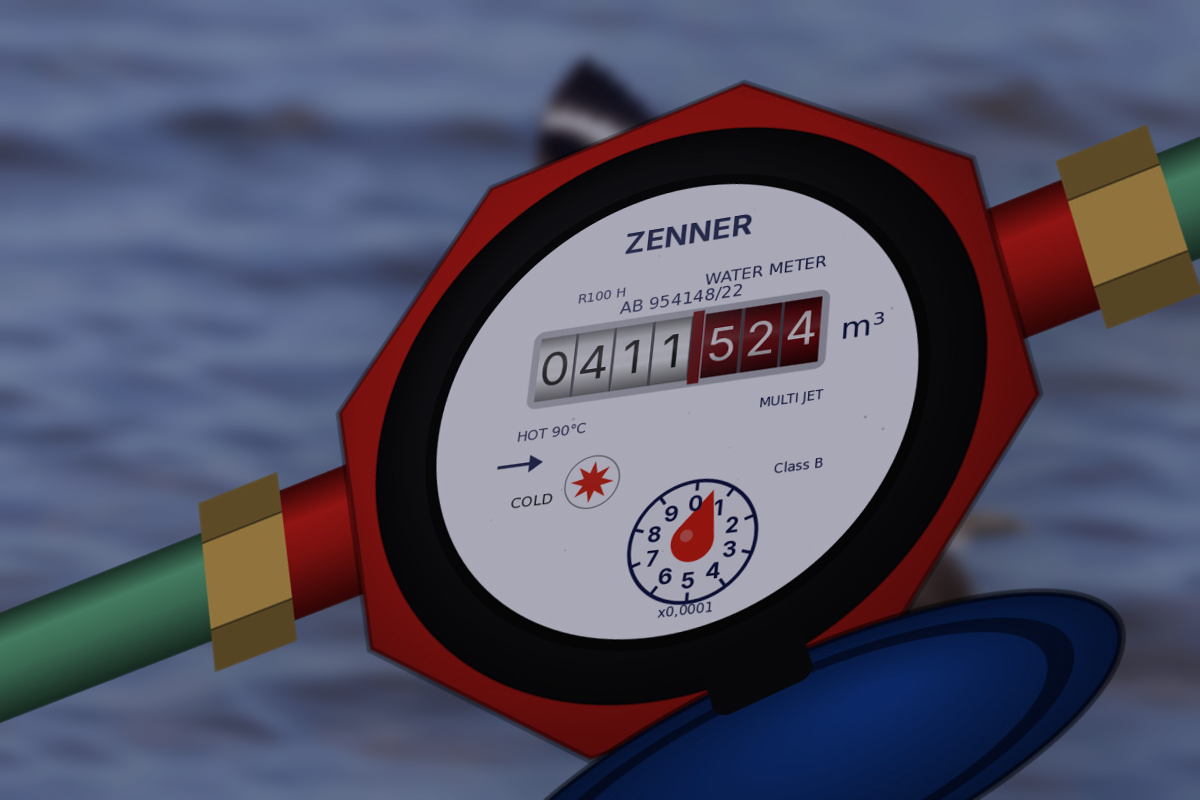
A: 411.5240 m³
